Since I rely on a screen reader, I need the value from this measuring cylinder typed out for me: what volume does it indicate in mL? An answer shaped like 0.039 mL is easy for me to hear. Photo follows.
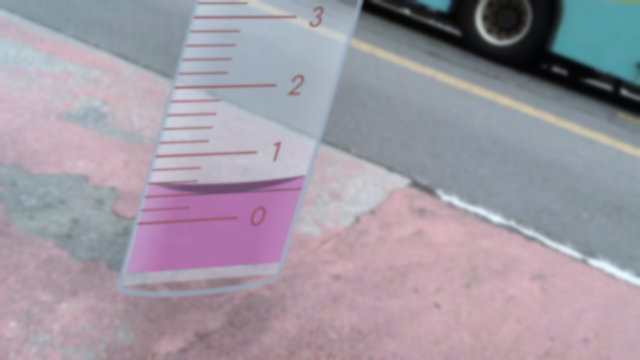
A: 0.4 mL
